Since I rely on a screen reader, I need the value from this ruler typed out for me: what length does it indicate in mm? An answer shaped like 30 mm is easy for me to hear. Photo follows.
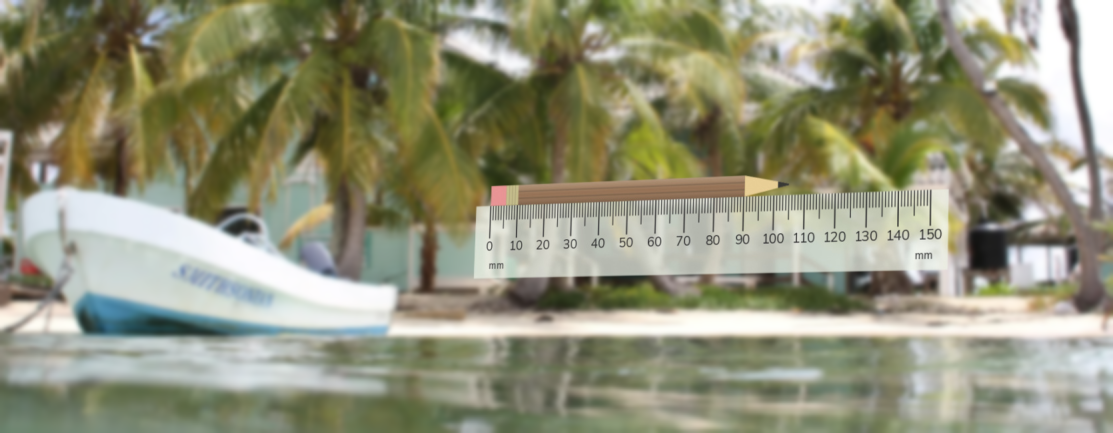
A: 105 mm
